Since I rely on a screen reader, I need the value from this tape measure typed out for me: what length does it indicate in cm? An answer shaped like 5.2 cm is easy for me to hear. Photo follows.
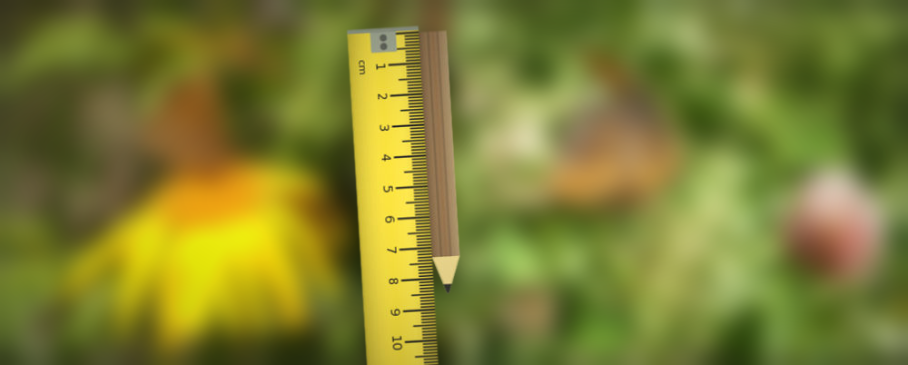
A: 8.5 cm
